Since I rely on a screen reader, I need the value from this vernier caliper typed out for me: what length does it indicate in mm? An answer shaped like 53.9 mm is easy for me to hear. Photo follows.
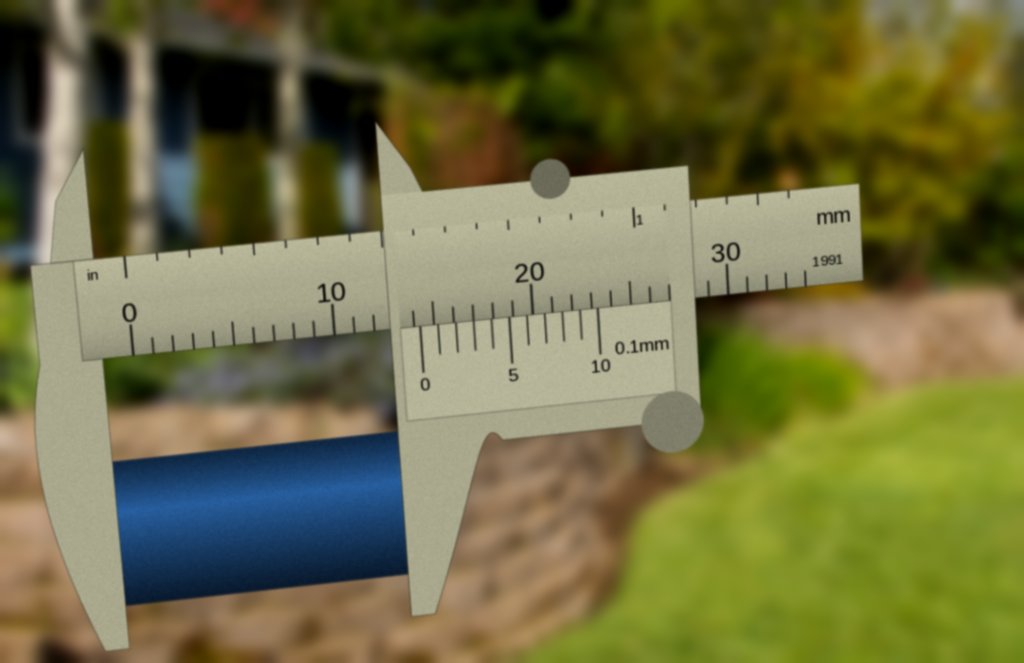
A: 14.3 mm
